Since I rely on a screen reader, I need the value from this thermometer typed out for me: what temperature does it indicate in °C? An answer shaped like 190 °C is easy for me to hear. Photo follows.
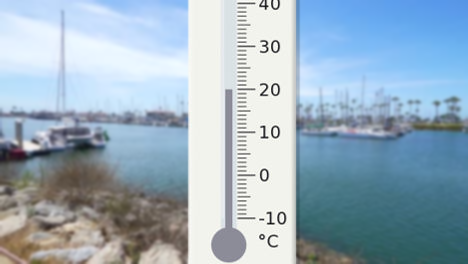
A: 20 °C
